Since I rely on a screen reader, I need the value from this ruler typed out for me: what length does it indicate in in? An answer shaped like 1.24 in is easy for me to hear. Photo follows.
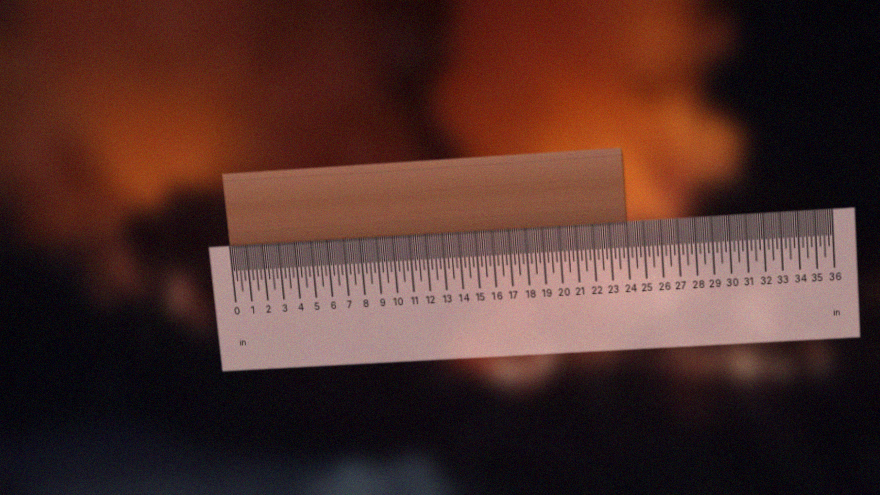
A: 24 in
